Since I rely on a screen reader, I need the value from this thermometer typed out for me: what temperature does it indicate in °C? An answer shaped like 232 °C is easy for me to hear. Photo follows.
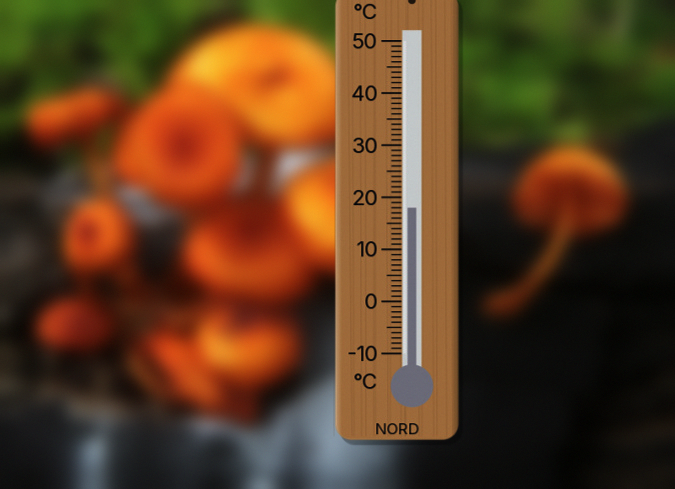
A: 18 °C
